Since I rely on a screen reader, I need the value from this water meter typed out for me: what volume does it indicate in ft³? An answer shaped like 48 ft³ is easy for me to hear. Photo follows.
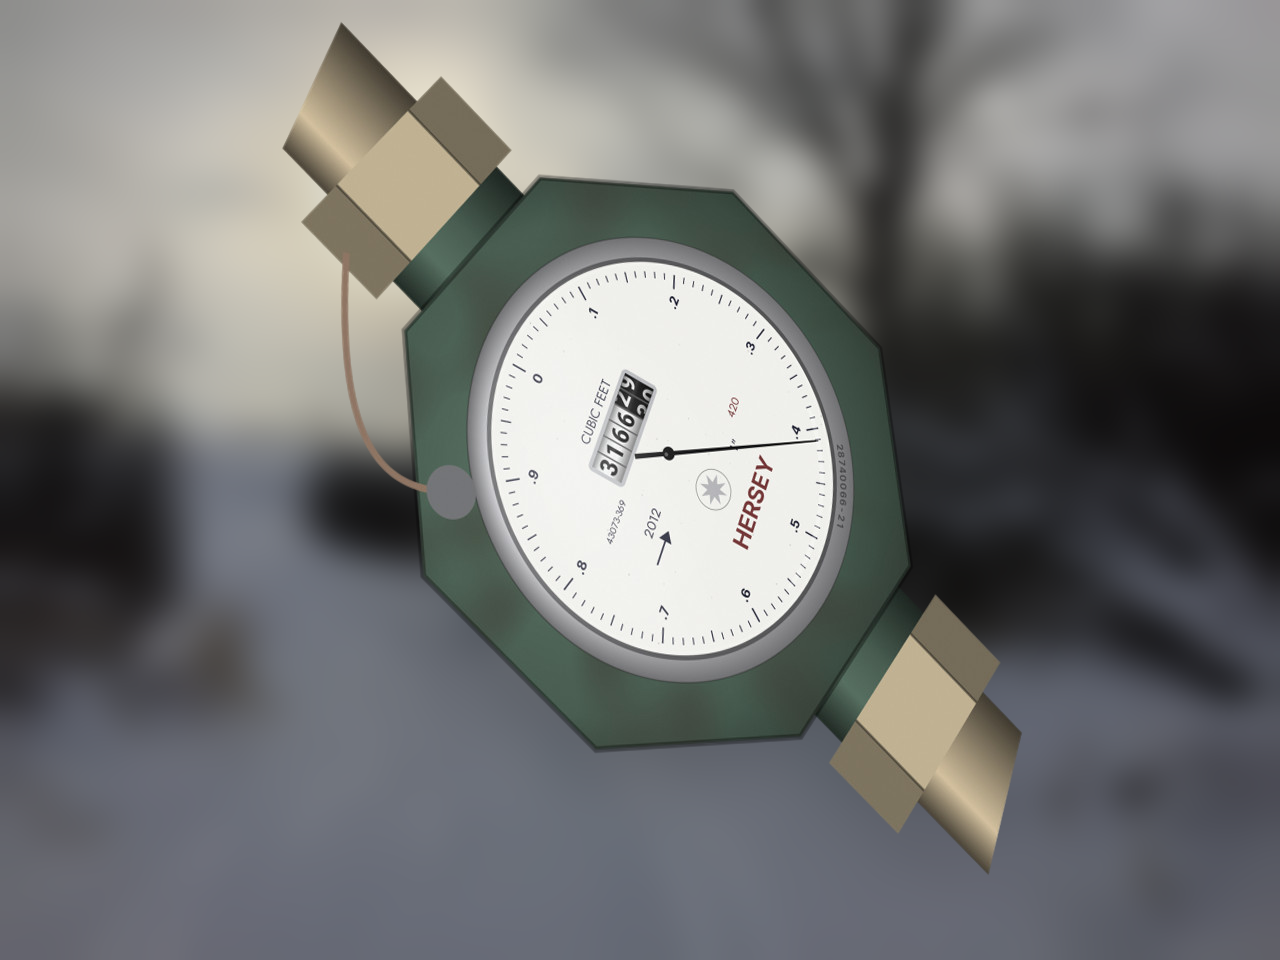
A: 316629.41 ft³
